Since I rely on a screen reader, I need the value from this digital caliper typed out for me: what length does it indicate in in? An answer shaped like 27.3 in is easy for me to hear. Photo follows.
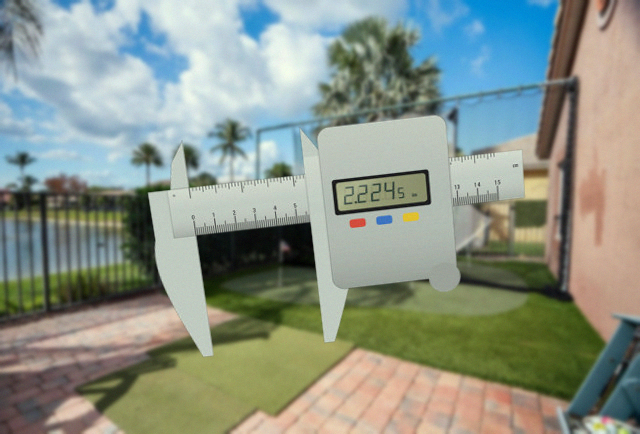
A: 2.2245 in
